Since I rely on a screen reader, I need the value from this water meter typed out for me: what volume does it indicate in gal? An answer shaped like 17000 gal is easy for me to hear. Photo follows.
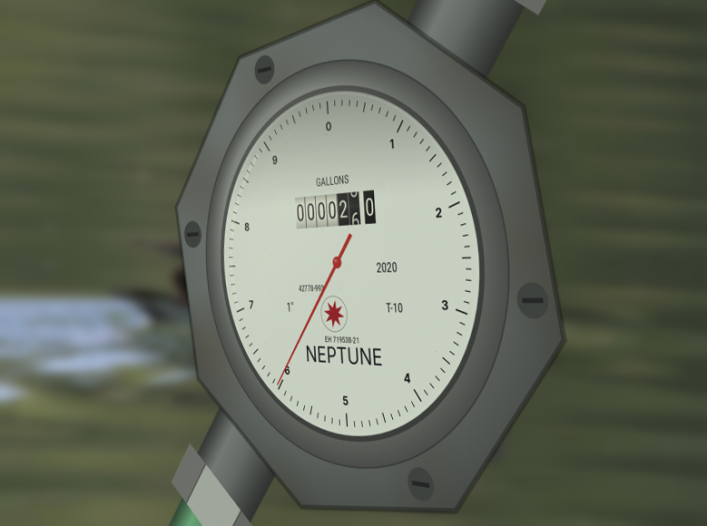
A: 256.0 gal
